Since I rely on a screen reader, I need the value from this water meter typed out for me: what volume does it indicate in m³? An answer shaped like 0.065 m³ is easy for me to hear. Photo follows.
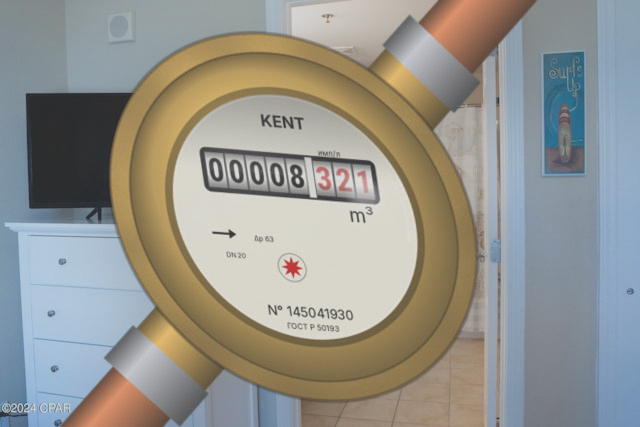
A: 8.321 m³
